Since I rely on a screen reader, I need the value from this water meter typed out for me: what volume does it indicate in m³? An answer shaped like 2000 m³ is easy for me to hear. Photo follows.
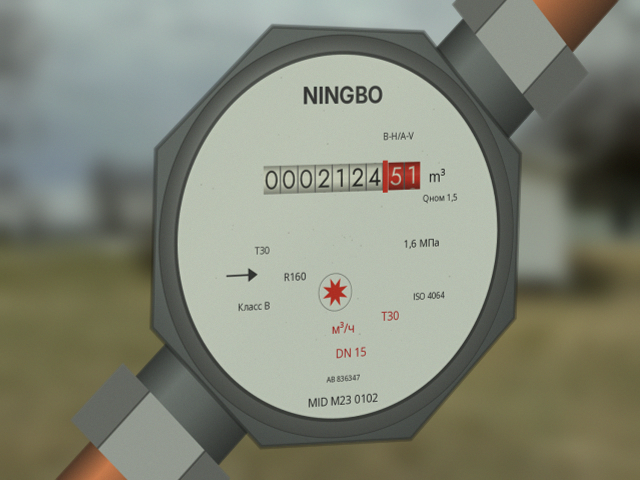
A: 2124.51 m³
